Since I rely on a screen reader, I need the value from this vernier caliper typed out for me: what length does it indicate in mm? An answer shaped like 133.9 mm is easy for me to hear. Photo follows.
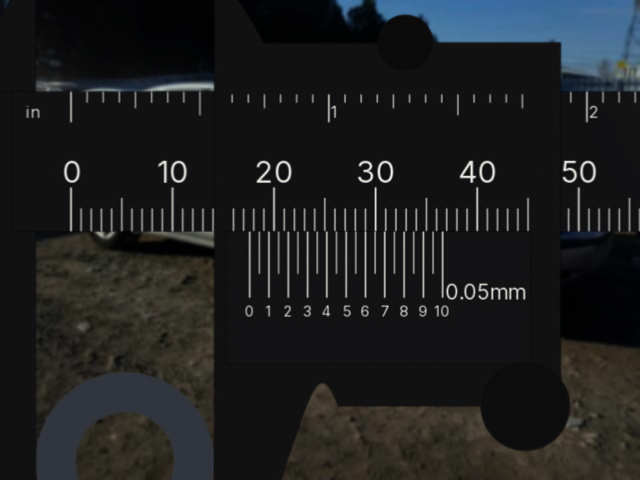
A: 17.6 mm
